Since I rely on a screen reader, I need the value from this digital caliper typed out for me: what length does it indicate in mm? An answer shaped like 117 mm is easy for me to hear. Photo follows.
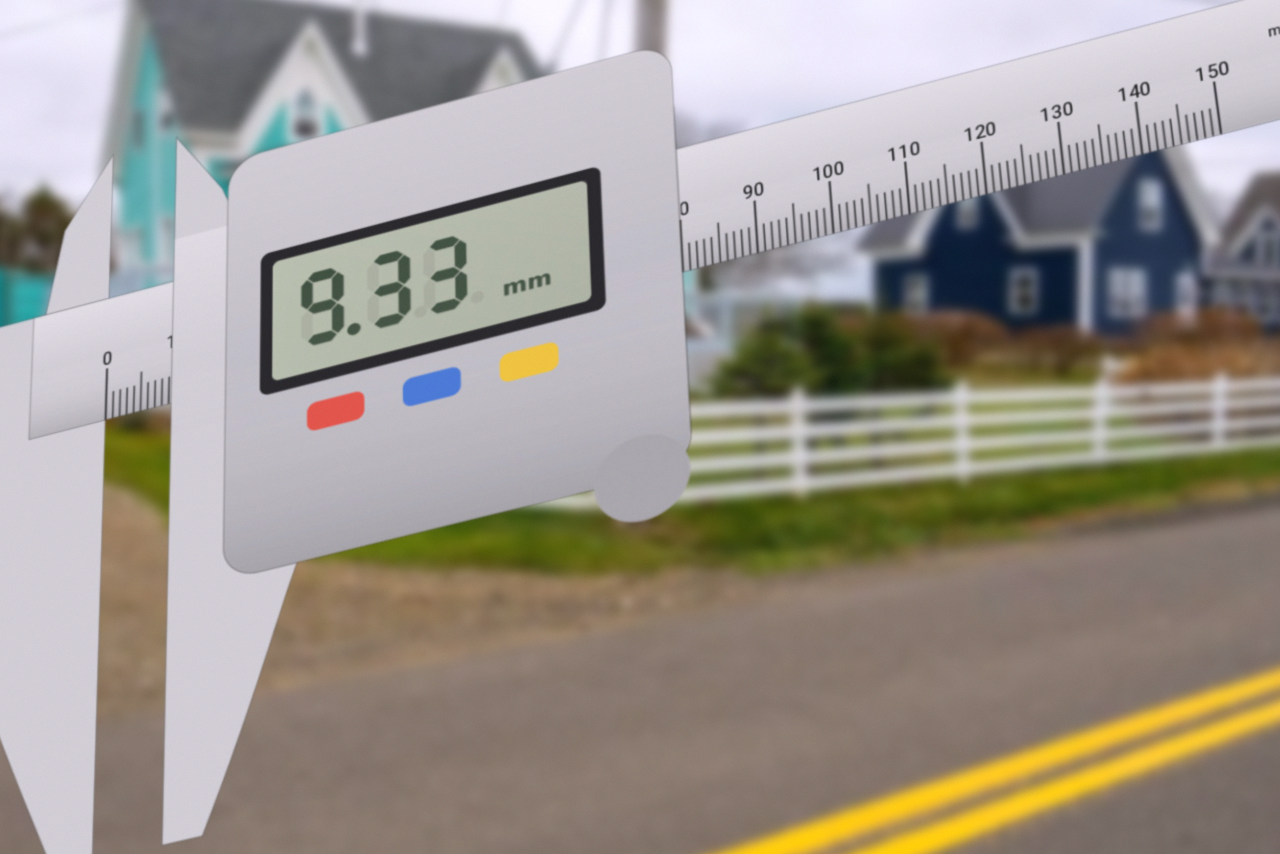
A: 9.33 mm
